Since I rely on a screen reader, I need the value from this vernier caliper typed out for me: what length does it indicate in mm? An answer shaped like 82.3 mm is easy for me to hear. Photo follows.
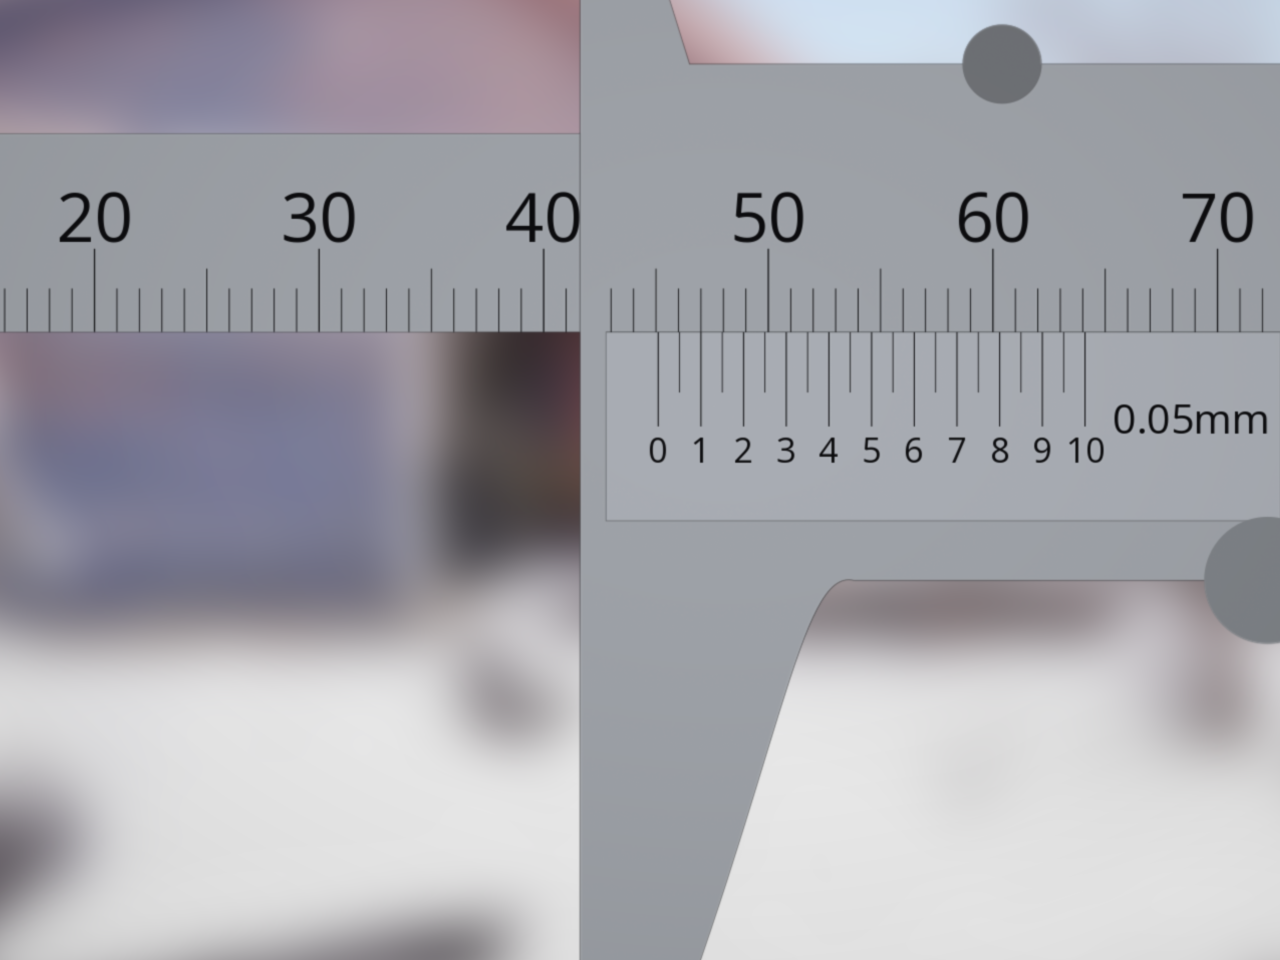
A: 45.1 mm
